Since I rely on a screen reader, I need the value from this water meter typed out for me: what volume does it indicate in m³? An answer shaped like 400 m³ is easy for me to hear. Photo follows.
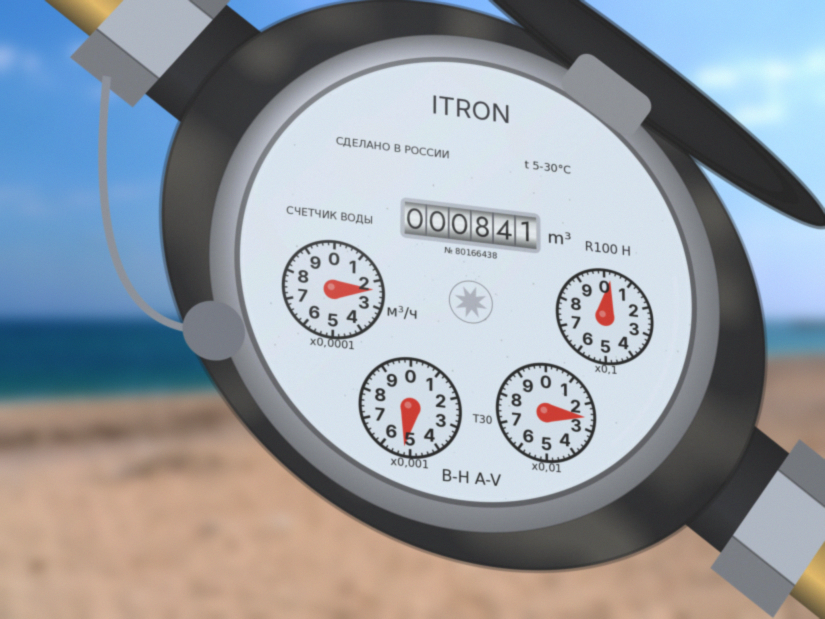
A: 841.0252 m³
